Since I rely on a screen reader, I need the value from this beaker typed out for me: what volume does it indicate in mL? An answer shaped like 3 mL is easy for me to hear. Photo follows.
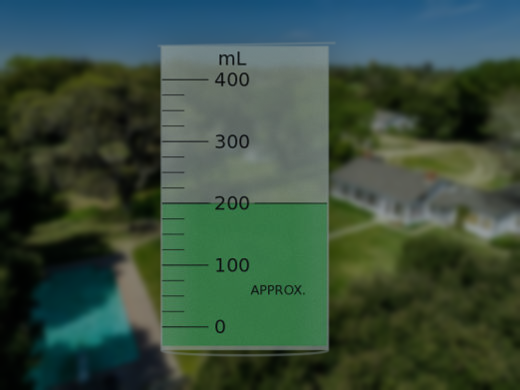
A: 200 mL
